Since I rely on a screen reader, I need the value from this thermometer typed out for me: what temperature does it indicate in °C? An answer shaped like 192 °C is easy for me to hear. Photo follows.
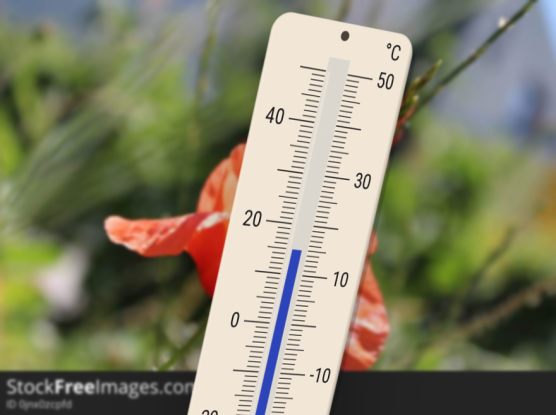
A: 15 °C
